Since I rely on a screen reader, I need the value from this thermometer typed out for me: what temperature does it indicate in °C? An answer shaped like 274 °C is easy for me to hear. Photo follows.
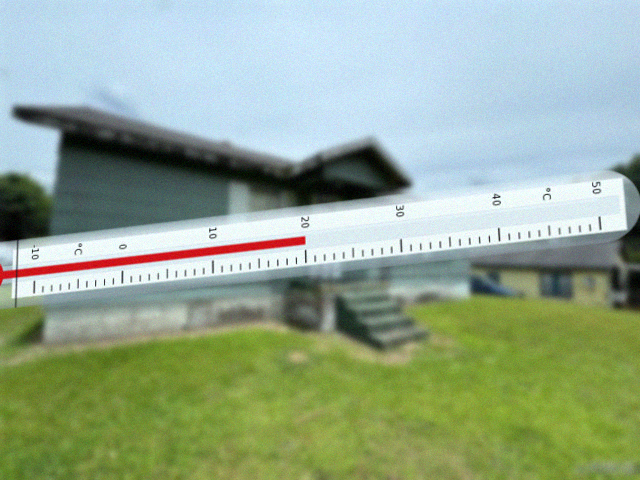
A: 20 °C
